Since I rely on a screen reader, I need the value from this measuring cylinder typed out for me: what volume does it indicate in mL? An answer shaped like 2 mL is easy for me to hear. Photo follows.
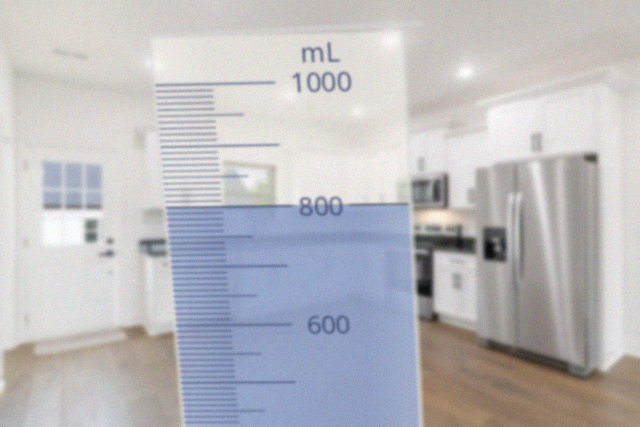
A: 800 mL
